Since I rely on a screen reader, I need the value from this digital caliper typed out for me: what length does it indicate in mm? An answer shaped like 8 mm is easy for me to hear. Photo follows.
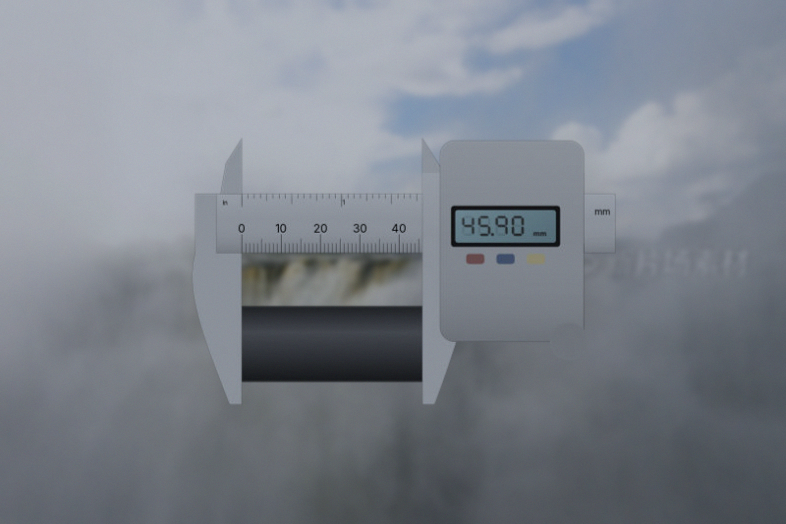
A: 45.90 mm
